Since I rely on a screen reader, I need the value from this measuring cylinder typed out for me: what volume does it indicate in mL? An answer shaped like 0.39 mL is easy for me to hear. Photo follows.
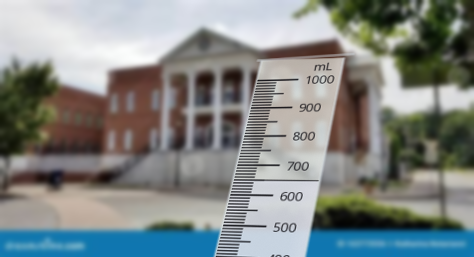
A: 650 mL
